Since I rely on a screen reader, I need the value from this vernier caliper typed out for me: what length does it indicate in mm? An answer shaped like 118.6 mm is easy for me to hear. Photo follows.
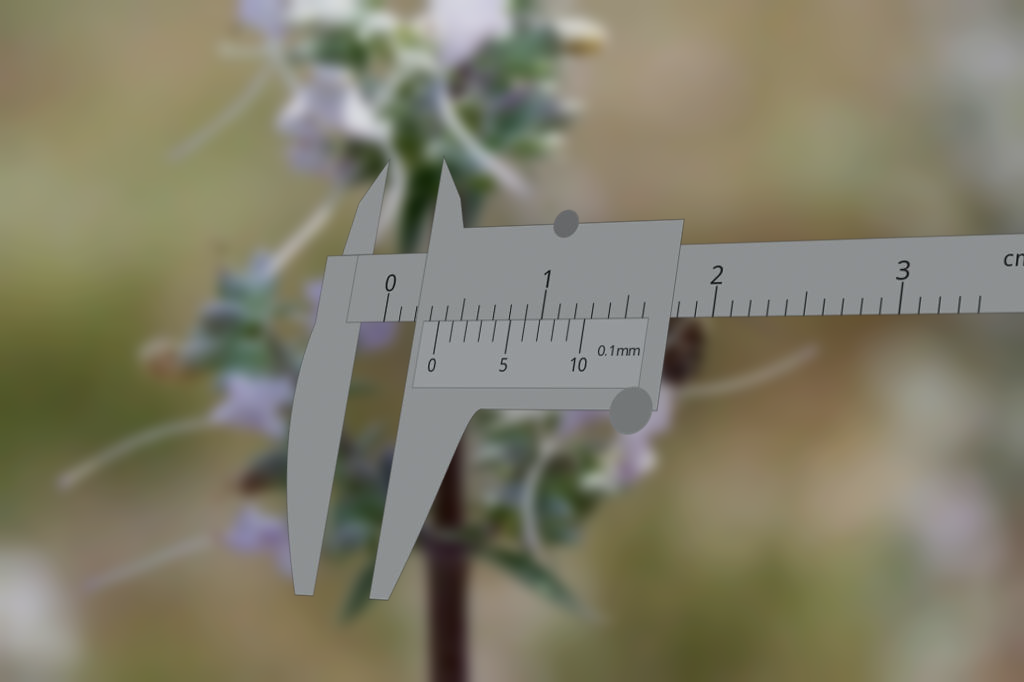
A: 3.6 mm
